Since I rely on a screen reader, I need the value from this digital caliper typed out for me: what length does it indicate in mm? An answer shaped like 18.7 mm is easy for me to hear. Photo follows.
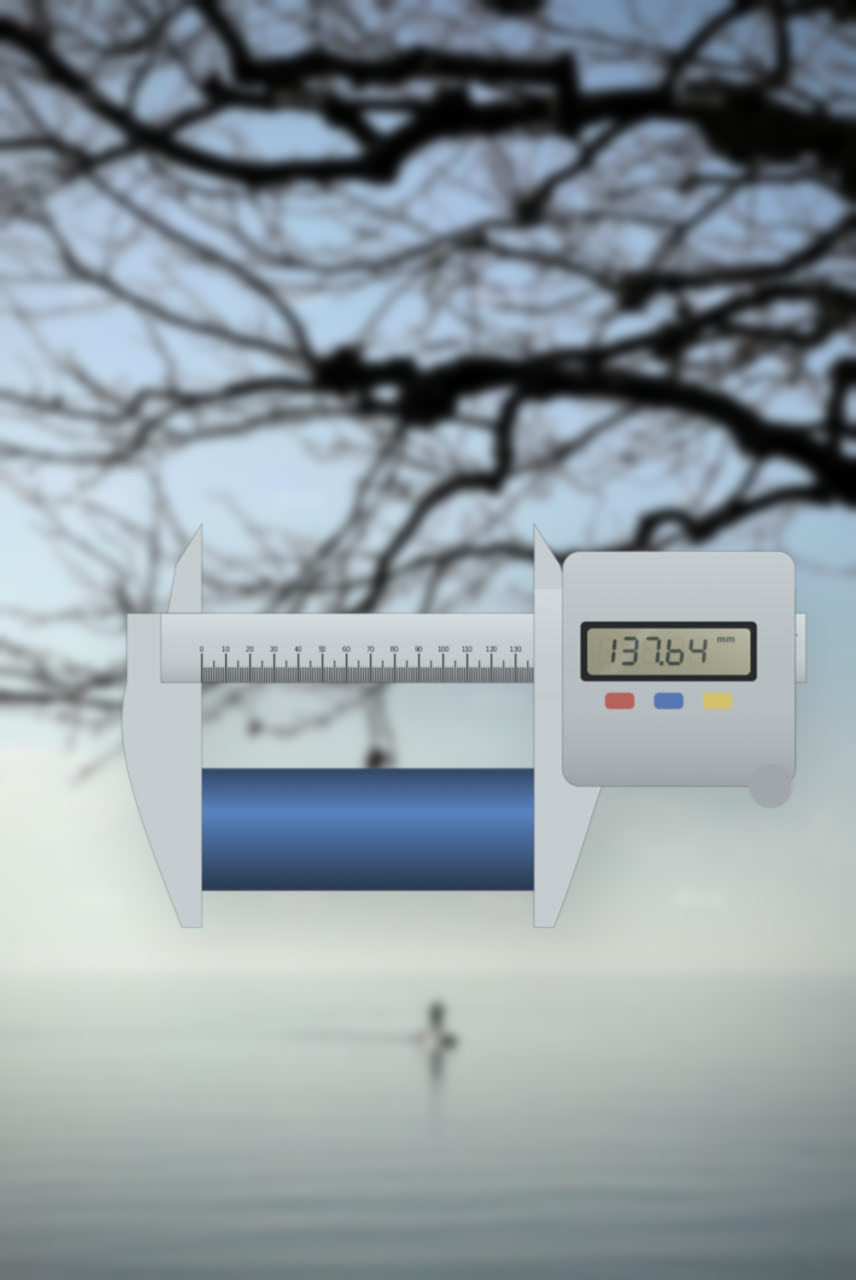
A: 137.64 mm
